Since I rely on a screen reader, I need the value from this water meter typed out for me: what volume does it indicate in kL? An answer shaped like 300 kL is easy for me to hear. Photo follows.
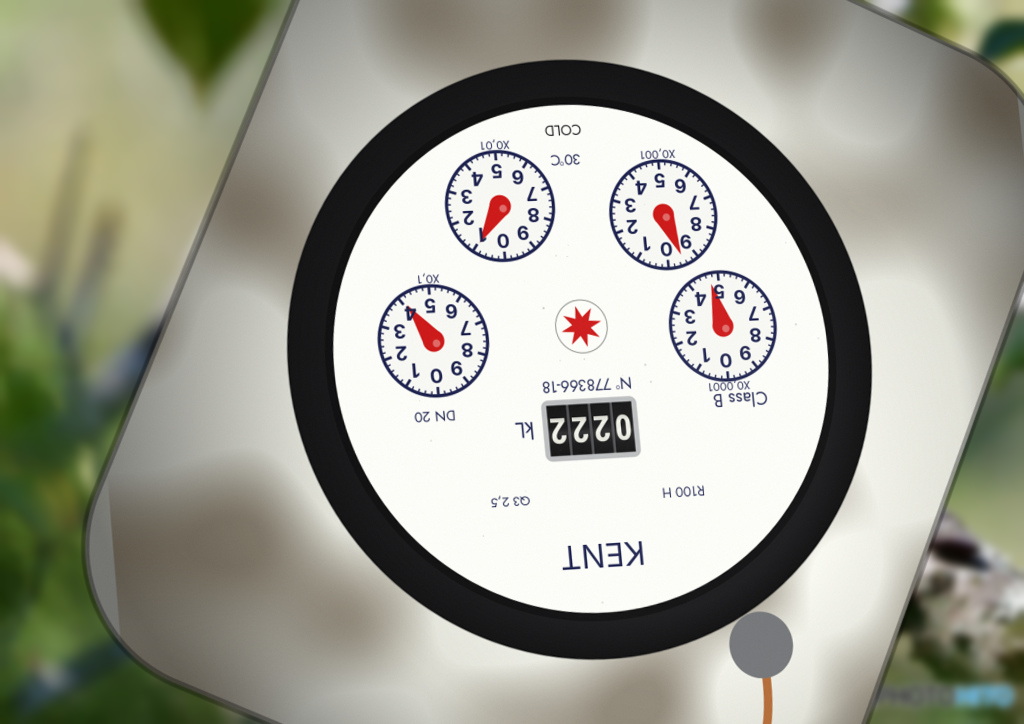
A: 222.4094 kL
